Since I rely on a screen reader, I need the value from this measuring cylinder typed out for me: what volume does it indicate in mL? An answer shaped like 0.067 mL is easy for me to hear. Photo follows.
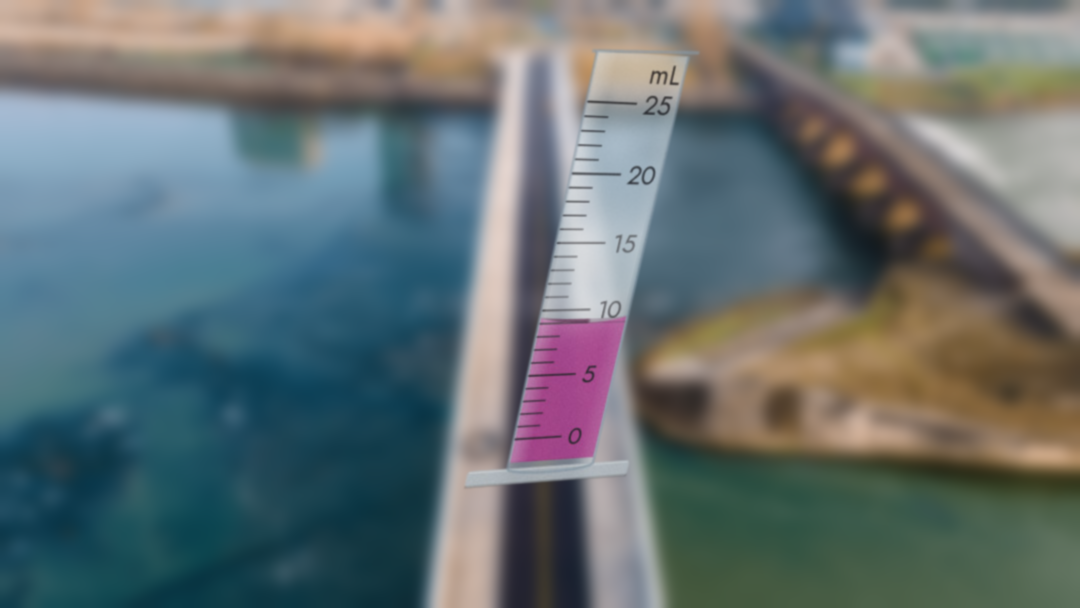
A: 9 mL
